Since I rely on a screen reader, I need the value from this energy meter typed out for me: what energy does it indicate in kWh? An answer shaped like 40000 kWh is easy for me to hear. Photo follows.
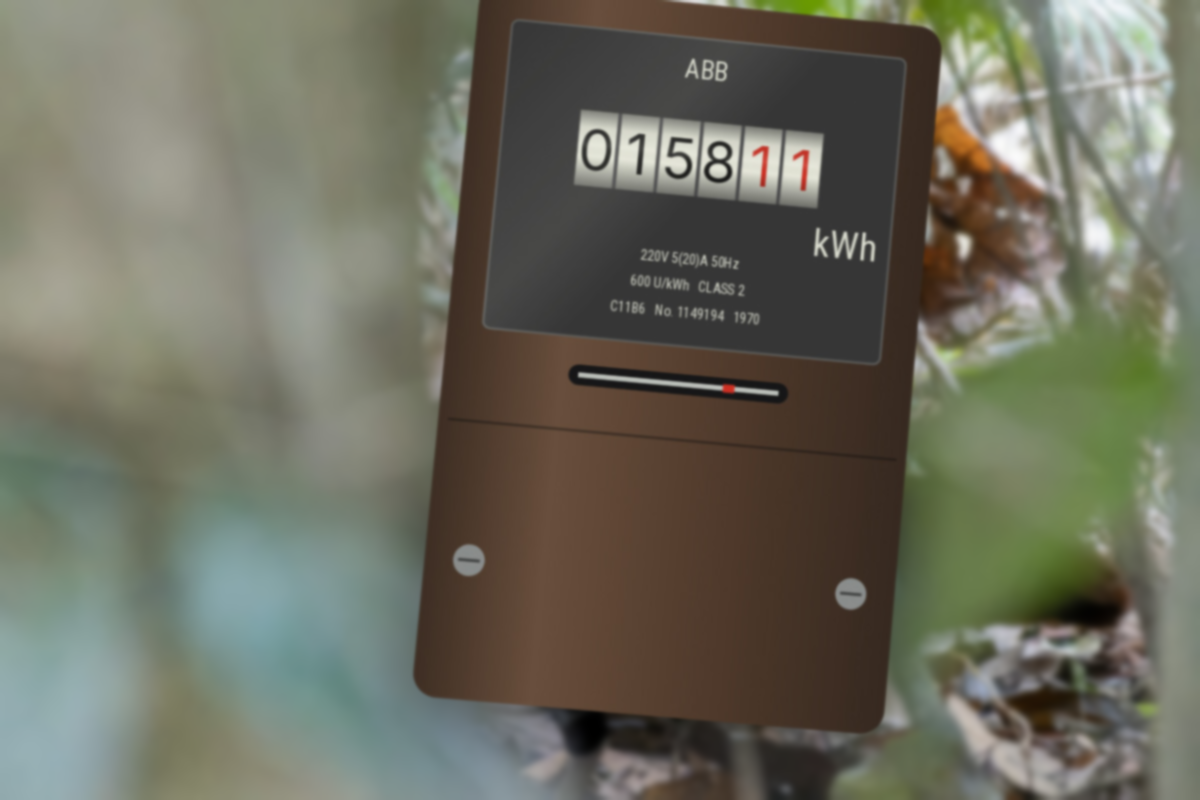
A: 158.11 kWh
